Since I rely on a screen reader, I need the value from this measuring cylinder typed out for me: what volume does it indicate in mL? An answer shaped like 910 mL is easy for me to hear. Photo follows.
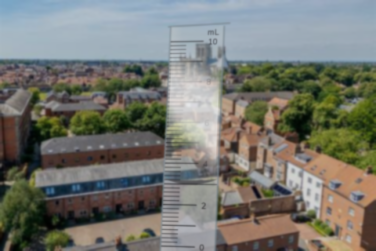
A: 3 mL
